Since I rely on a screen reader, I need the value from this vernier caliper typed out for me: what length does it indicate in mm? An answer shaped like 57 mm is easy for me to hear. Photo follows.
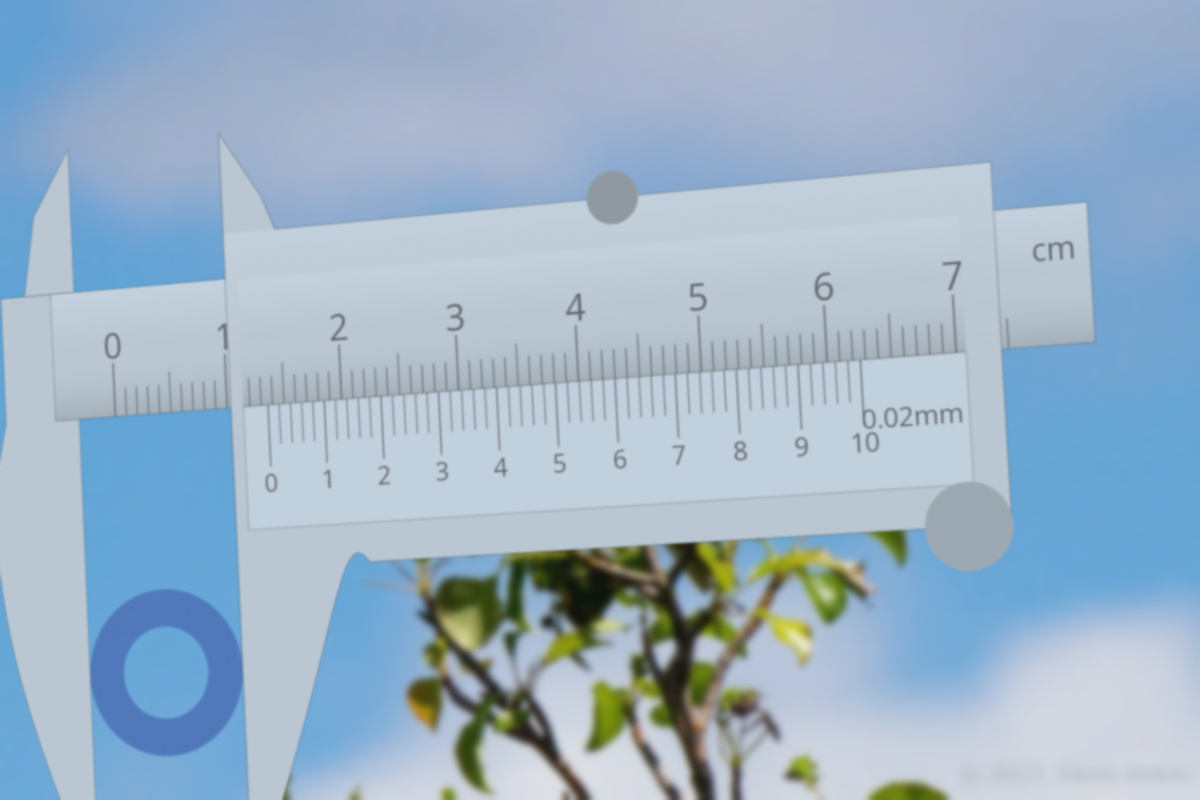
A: 13.6 mm
